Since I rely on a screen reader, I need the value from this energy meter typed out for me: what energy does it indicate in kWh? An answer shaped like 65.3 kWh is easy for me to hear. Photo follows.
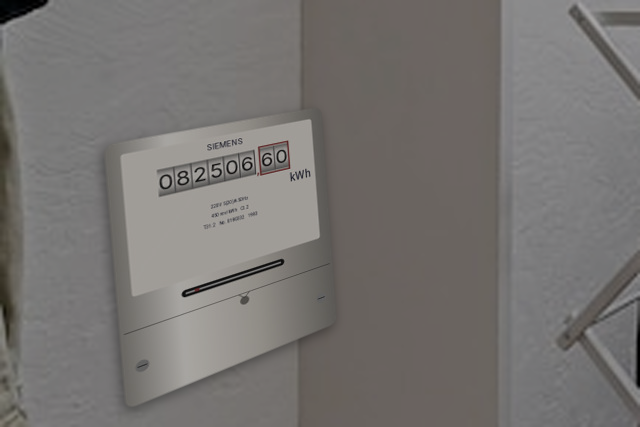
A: 82506.60 kWh
